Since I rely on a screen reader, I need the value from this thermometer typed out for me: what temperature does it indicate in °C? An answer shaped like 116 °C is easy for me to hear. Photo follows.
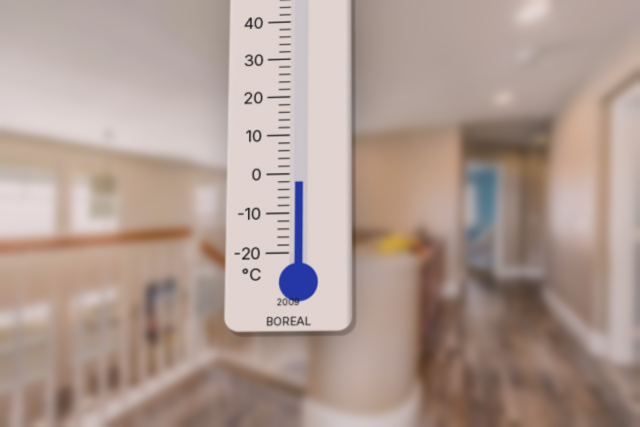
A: -2 °C
